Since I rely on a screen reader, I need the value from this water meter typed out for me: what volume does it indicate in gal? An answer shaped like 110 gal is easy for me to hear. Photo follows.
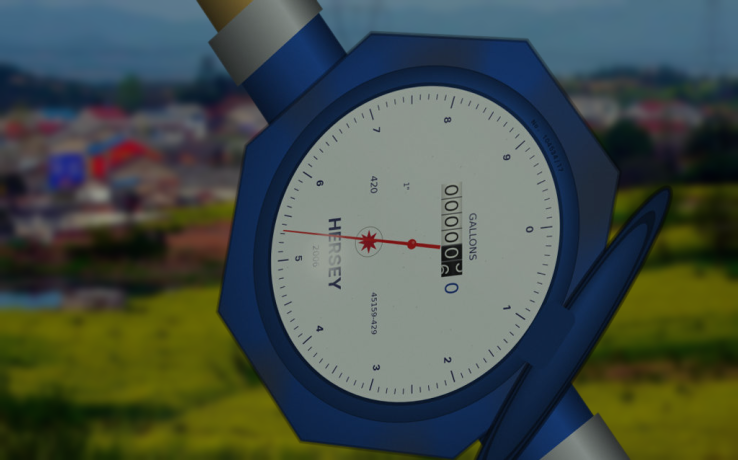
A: 55.3 gal
